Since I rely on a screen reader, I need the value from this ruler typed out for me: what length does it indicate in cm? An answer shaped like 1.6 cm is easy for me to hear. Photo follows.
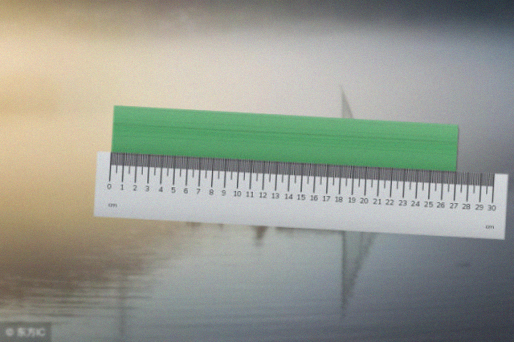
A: 27 cm
